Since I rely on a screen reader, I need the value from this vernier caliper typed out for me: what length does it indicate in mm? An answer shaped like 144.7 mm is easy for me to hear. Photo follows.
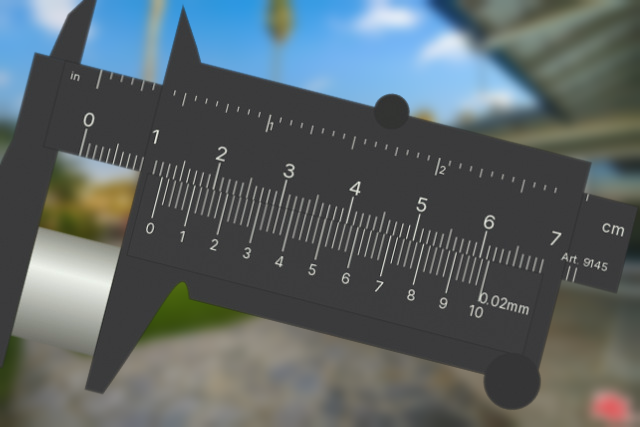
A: 12.4 mm
